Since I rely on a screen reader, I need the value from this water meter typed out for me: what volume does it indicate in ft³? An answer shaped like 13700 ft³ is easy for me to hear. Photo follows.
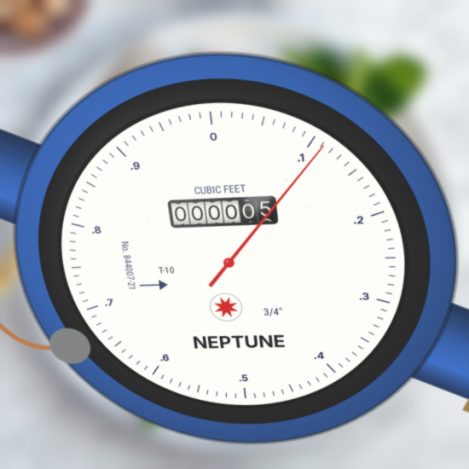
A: 5.11 ft³
